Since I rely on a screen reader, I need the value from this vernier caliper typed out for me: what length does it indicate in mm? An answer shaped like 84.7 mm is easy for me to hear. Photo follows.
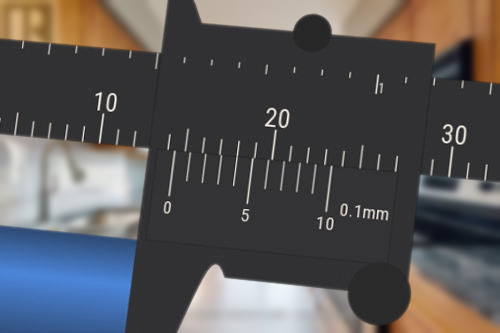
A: 14.4 mm
